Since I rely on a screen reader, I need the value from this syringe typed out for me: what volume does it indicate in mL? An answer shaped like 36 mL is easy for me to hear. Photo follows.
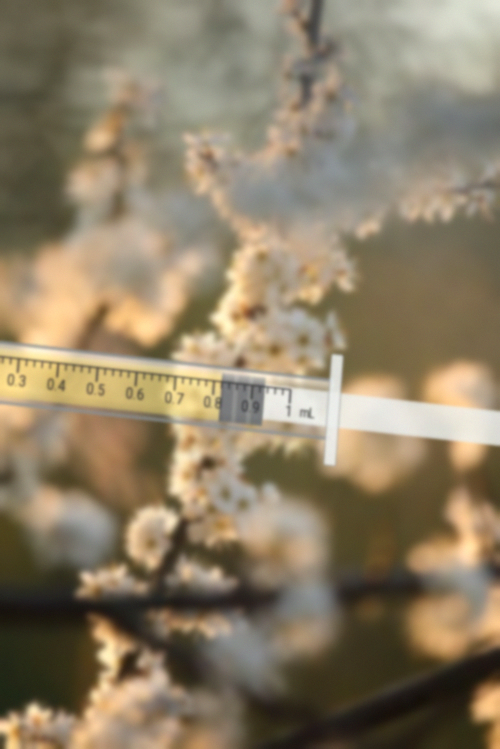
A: 0.82 mL
